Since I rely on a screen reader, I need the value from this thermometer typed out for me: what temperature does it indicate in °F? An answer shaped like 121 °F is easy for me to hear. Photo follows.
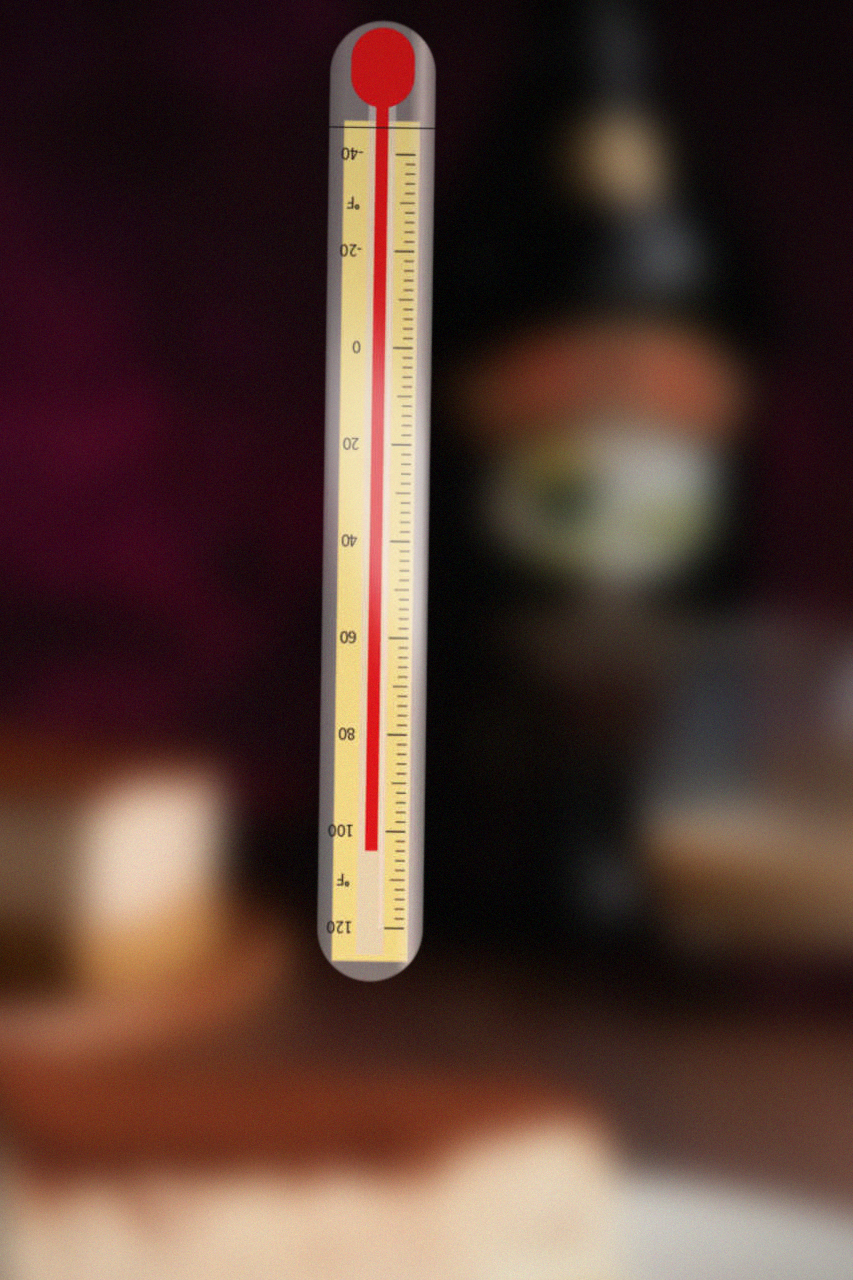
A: 104 °F
